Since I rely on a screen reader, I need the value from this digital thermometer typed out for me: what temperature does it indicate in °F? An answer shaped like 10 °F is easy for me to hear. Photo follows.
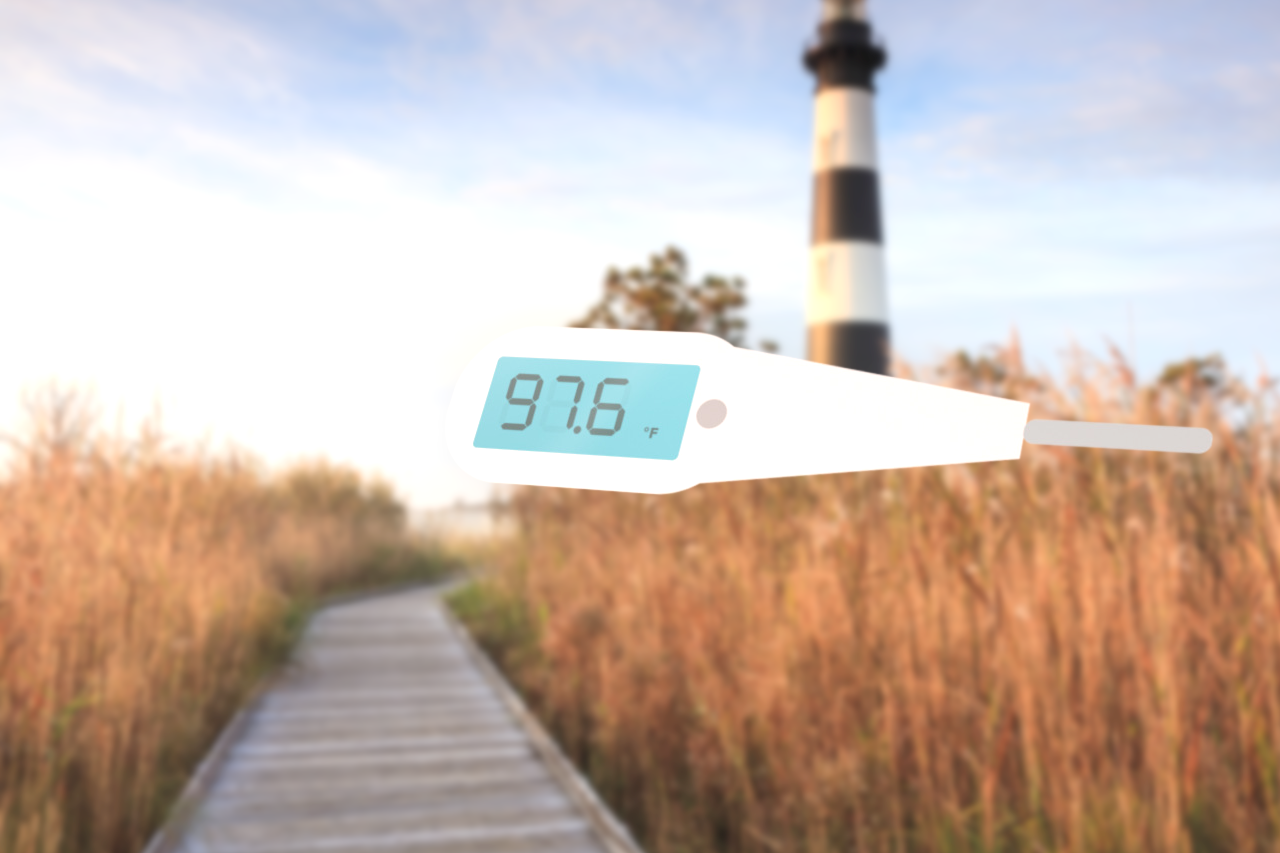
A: 97.6 °F
